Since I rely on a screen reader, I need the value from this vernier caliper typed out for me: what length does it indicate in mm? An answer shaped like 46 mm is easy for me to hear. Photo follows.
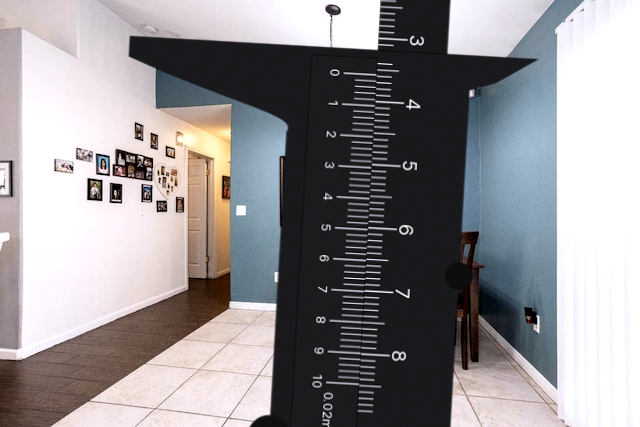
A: 35.8 mm
